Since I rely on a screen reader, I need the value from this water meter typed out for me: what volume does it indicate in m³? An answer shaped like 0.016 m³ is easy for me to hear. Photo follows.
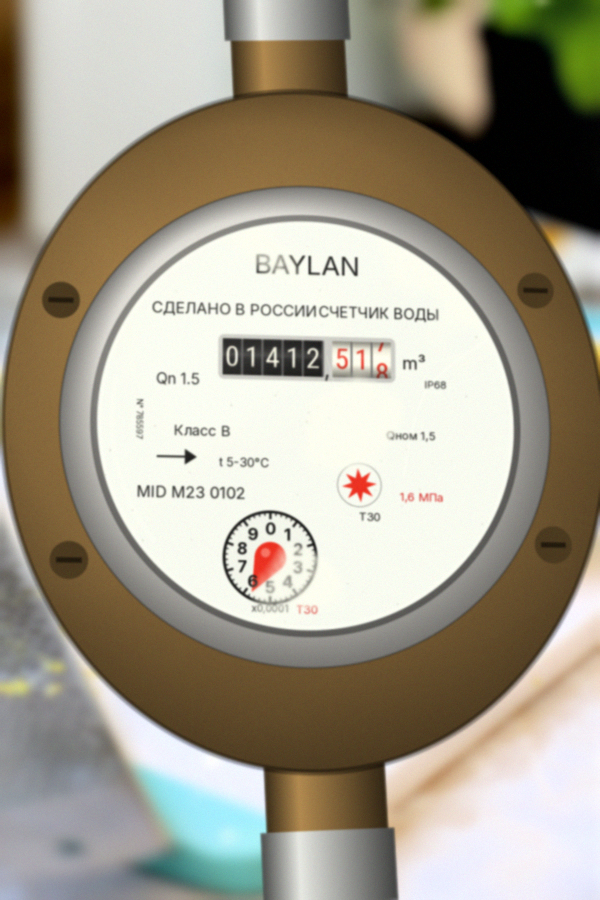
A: 1412.5175 m³
